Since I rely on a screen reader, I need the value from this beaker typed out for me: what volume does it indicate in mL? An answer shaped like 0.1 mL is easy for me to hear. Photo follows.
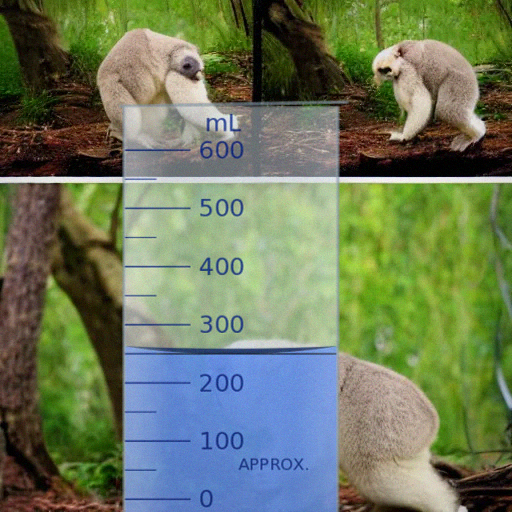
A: 250 mL
